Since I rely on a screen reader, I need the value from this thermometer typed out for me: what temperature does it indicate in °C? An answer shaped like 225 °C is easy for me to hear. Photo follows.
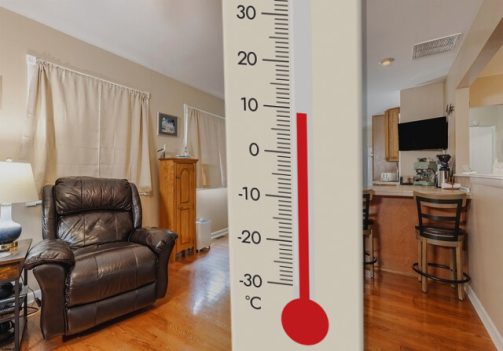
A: 9 °C
